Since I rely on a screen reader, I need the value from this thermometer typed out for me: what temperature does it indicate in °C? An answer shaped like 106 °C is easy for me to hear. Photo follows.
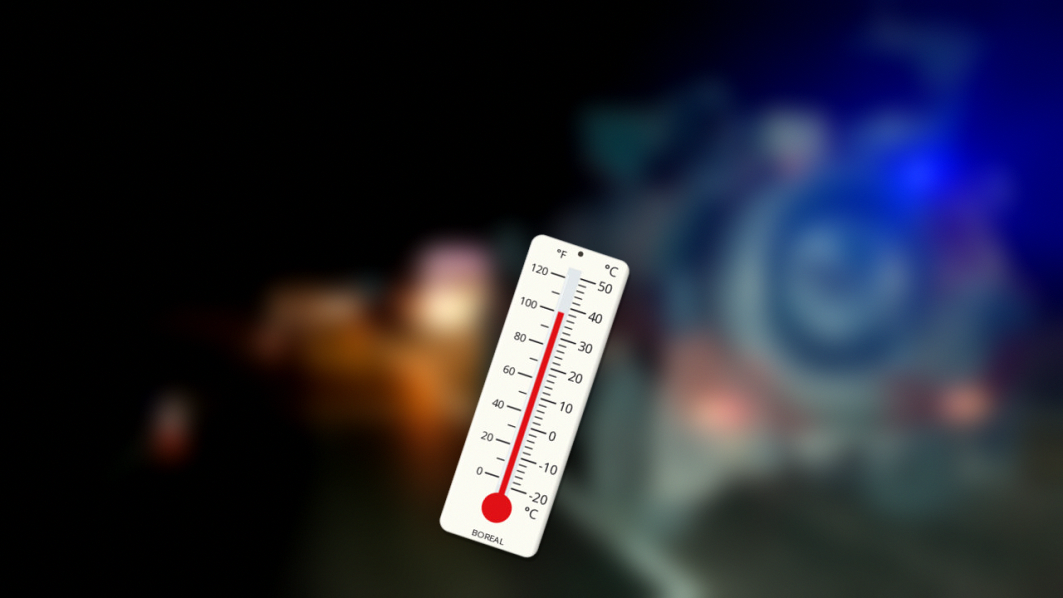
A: 38 °C
